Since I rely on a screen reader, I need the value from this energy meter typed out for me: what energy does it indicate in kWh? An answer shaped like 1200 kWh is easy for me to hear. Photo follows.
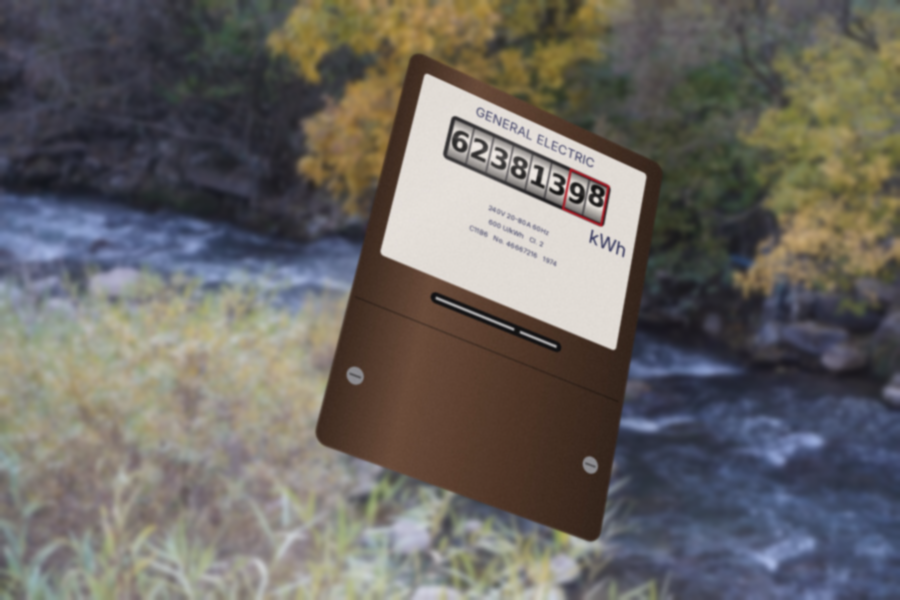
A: 623813.98 kWh
